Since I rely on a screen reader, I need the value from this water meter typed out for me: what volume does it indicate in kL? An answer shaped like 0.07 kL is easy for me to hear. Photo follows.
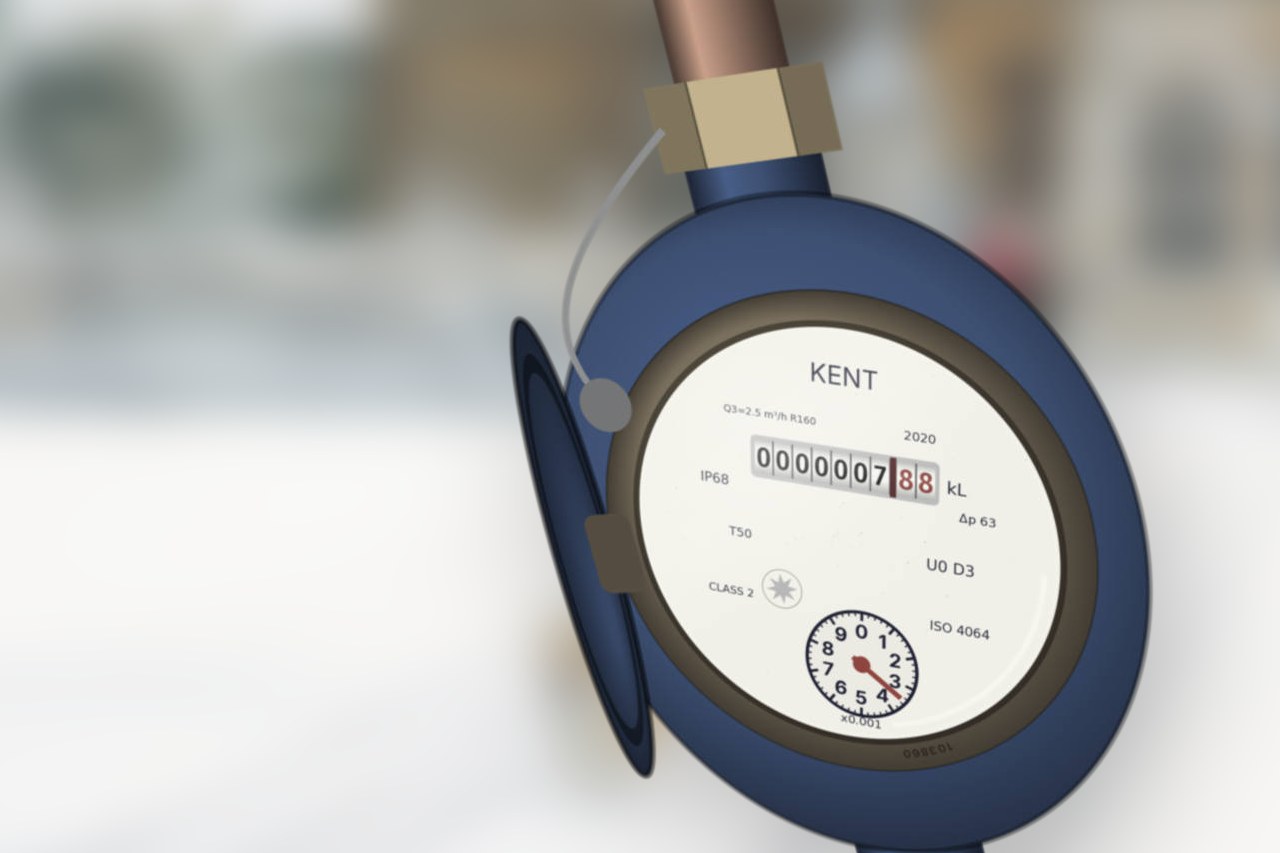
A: 7.883 kL
